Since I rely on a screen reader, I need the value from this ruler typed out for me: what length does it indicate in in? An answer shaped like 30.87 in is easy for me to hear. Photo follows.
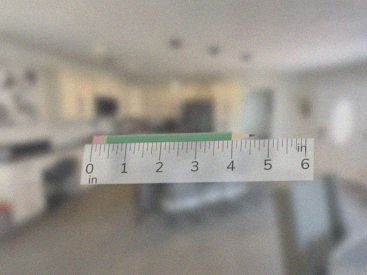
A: 4.625 in
